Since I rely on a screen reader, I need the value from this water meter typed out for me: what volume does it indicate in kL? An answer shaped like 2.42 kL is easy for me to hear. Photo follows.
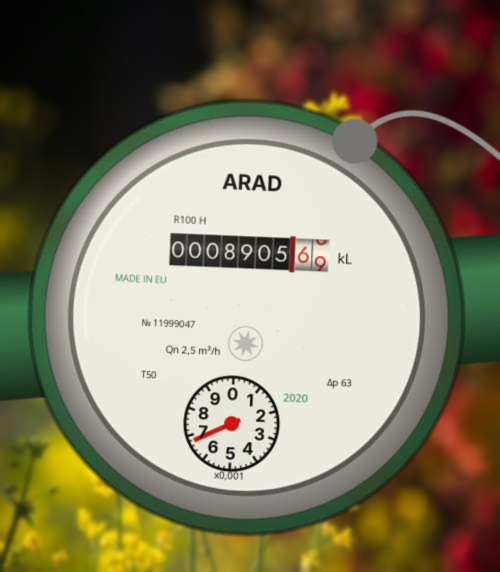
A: 8905.686 kL
